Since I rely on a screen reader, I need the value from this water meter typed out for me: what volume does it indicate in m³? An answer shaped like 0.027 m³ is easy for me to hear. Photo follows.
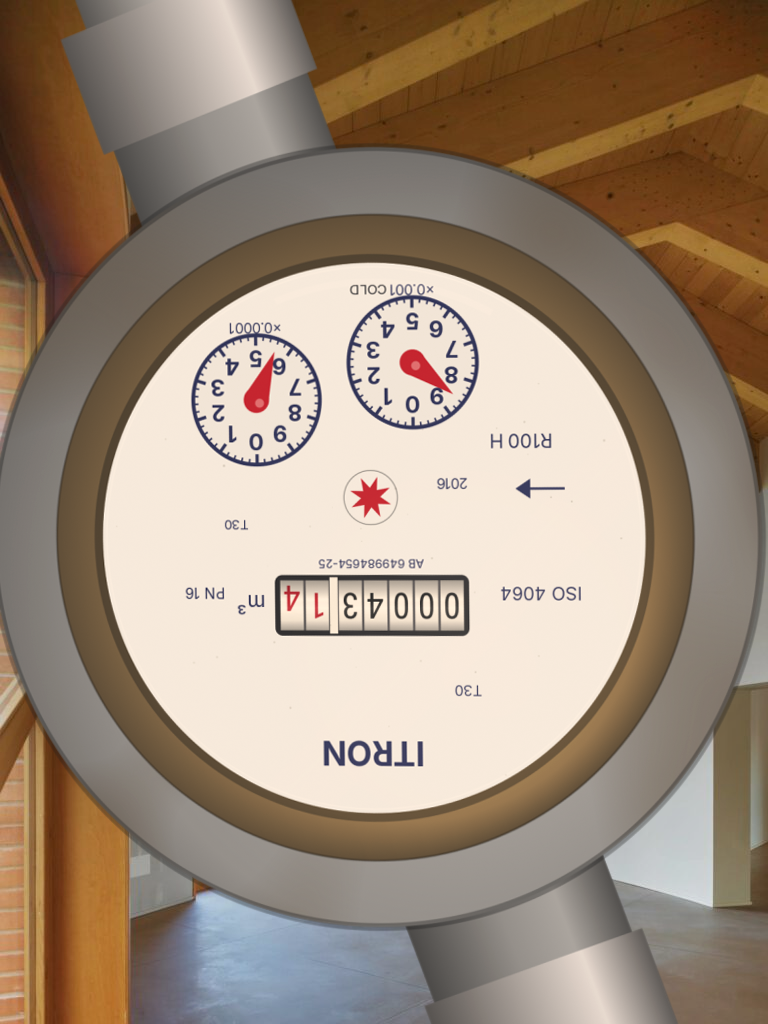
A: 43.1385 m³
